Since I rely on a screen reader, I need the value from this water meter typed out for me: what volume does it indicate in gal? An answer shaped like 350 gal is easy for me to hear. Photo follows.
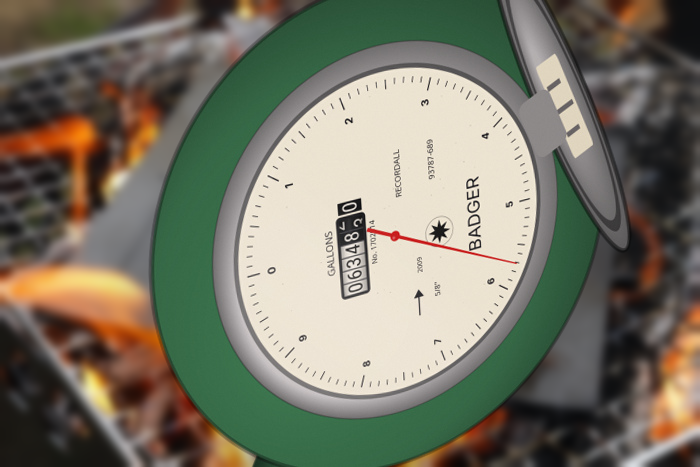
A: 634825.7 gal
